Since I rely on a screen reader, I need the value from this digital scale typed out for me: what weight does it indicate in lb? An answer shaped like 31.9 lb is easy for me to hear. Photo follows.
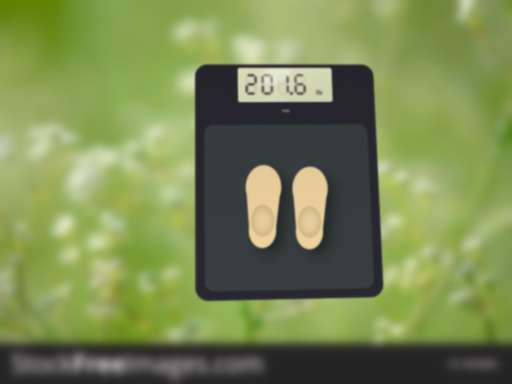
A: 201.6 lb
